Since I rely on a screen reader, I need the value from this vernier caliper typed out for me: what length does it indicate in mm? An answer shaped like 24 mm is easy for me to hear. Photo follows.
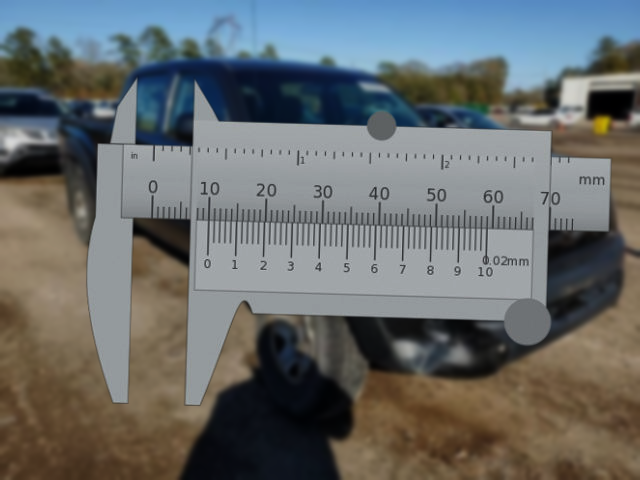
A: 10.0 mm
